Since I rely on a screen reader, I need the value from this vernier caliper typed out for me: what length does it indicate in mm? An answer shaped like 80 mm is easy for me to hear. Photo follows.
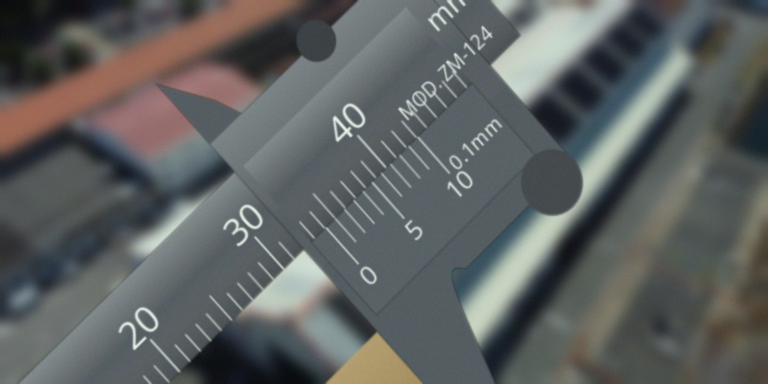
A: 34.1 mm
